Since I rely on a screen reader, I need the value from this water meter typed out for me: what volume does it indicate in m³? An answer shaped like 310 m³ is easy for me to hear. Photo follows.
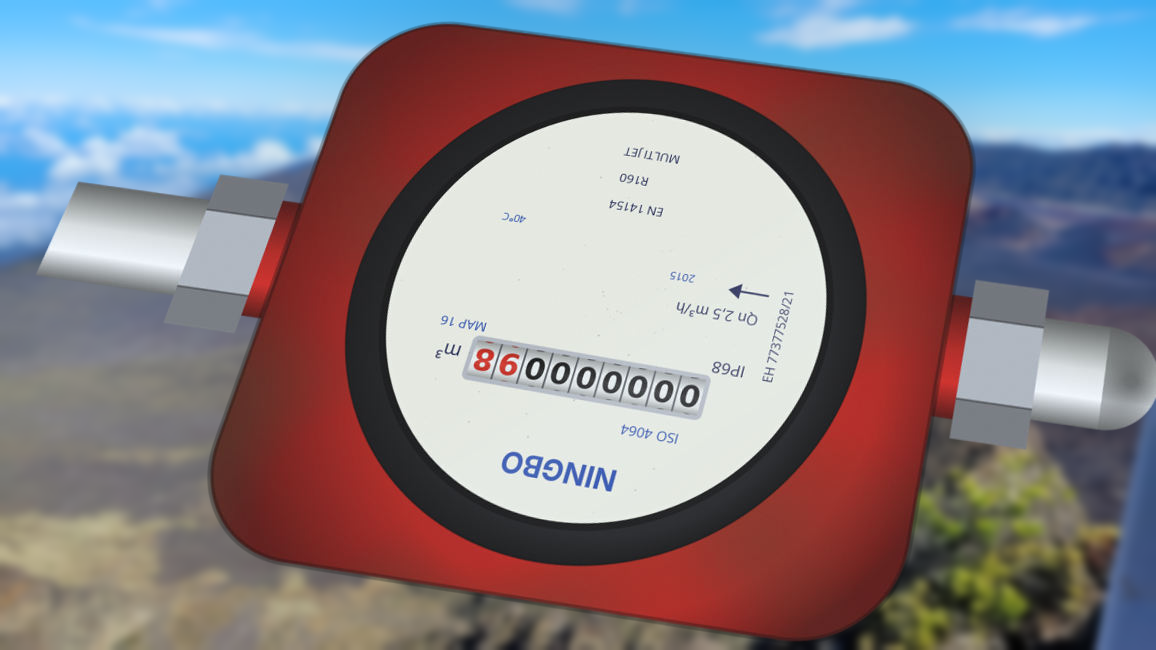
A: 0.98 m³
